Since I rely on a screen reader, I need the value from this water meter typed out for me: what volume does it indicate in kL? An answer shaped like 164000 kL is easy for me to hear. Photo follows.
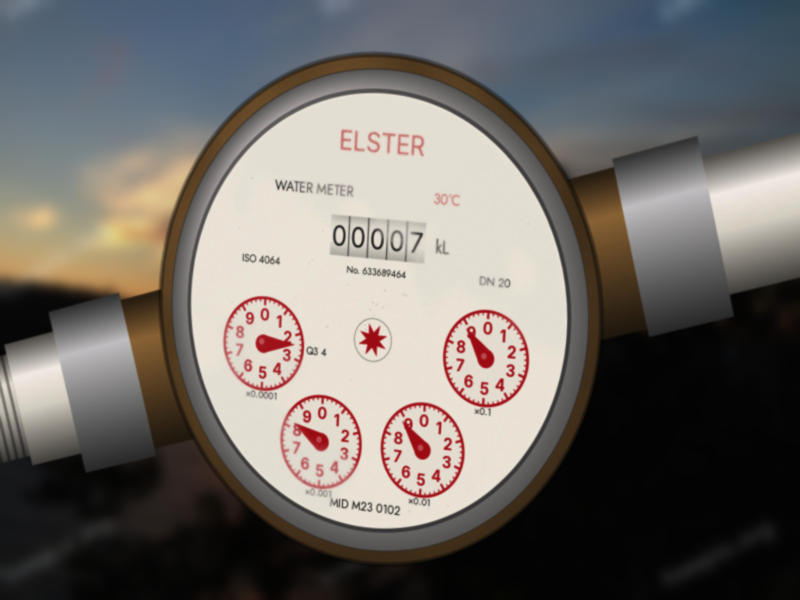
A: 7.8882 kL
